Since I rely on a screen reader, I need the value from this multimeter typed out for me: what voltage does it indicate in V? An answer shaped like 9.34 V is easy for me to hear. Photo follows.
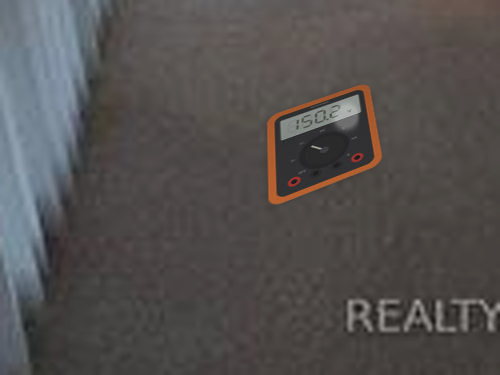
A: 150.2 V
